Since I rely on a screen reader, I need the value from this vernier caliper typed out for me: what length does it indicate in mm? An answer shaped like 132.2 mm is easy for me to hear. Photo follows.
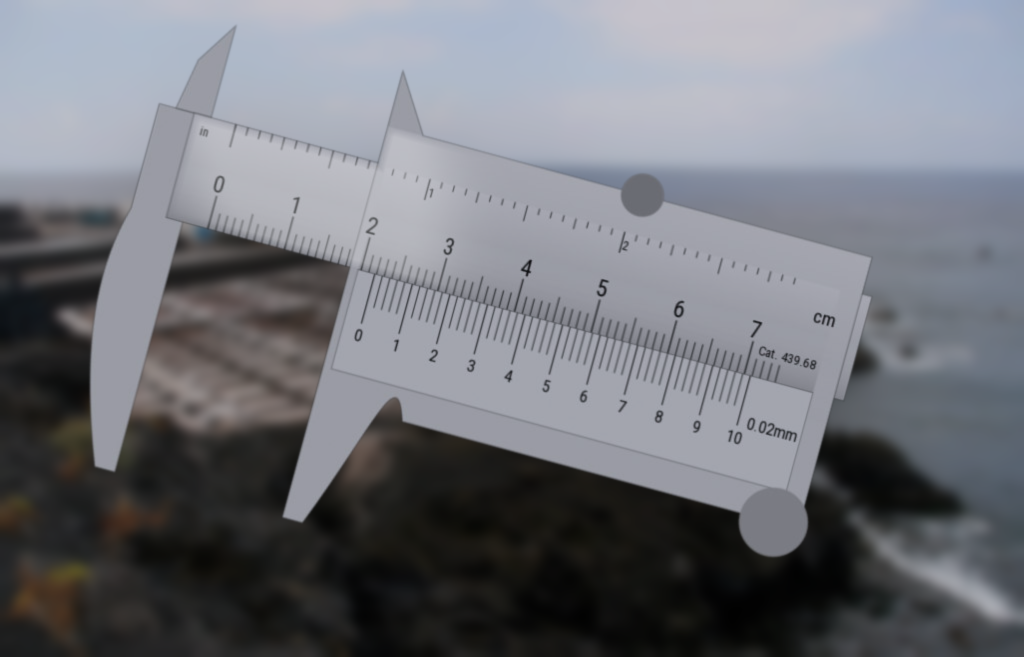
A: 21.8 mm
